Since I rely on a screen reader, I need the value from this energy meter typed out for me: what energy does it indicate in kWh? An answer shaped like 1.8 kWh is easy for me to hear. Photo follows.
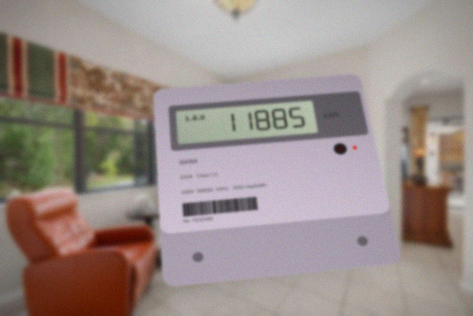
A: 11885 kWh
